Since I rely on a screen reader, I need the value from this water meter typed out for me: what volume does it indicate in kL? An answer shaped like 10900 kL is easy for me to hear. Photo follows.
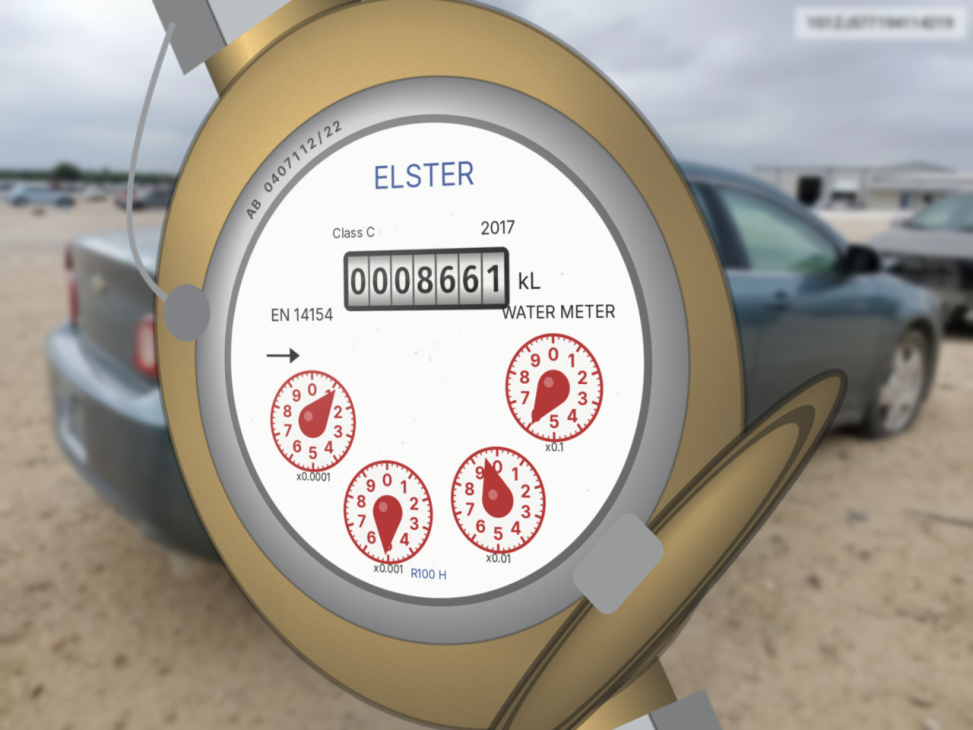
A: 8661.5951 kL
